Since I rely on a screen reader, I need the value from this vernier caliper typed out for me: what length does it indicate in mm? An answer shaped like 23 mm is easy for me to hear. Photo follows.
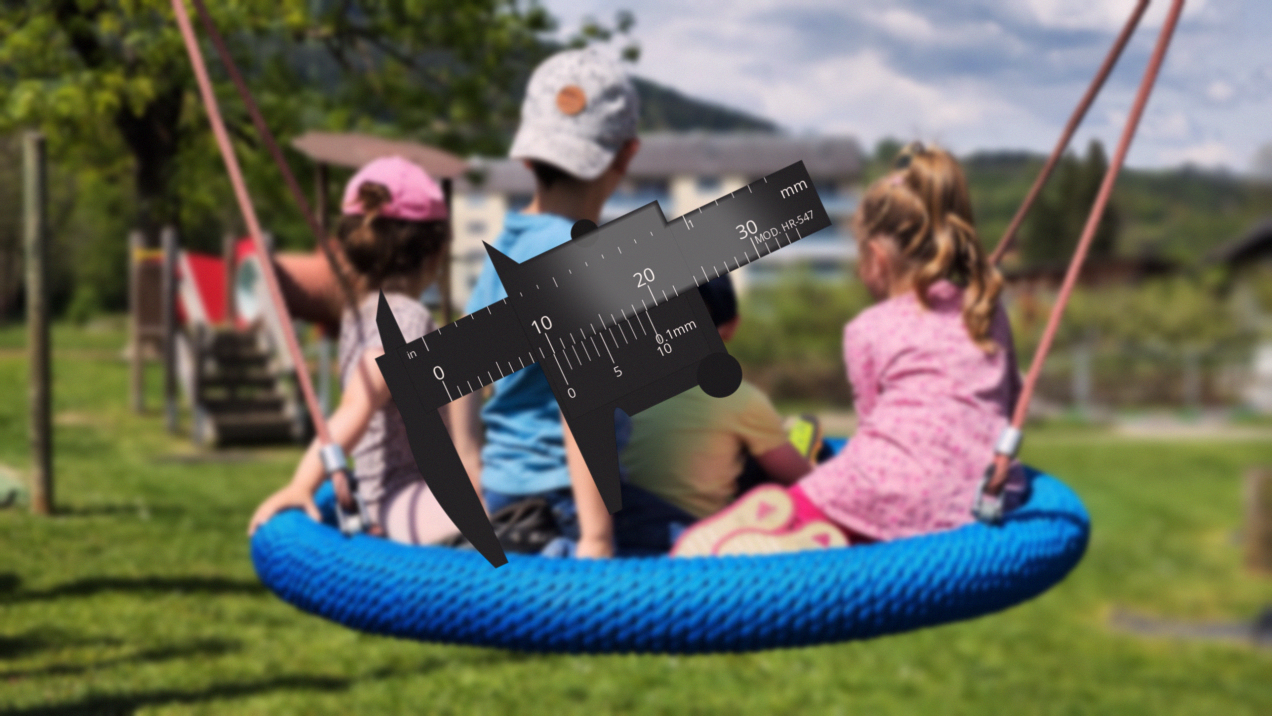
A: 9.9 mm
